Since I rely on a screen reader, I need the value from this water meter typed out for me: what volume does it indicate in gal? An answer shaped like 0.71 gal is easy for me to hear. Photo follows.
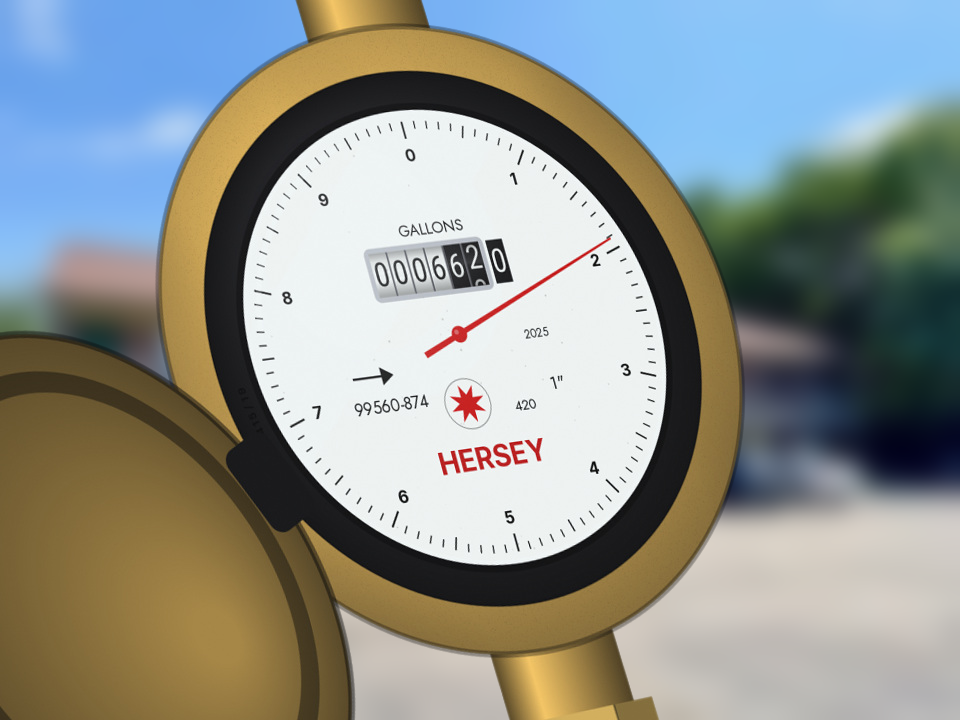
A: 6621.9 gal
